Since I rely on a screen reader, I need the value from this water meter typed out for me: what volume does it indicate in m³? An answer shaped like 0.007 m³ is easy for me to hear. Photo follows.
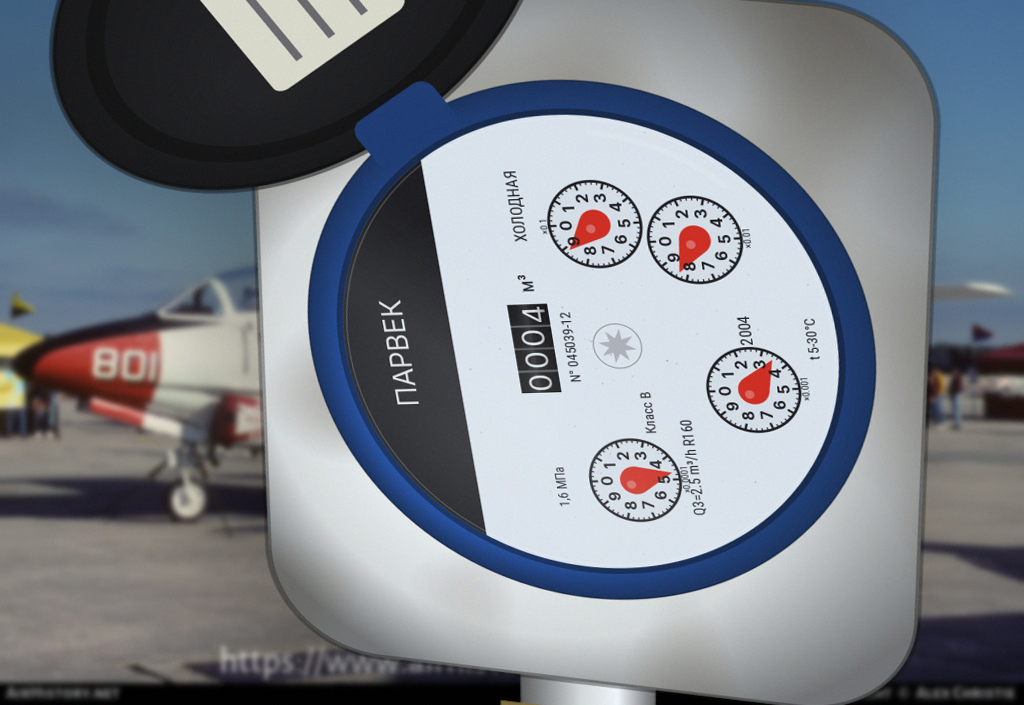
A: 3.8834 m³
